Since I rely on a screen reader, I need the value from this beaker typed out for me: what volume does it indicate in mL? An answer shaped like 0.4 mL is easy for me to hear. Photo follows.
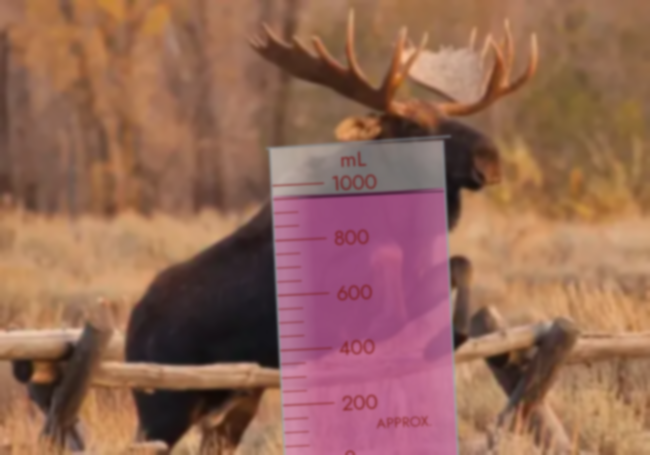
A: 950 mL
